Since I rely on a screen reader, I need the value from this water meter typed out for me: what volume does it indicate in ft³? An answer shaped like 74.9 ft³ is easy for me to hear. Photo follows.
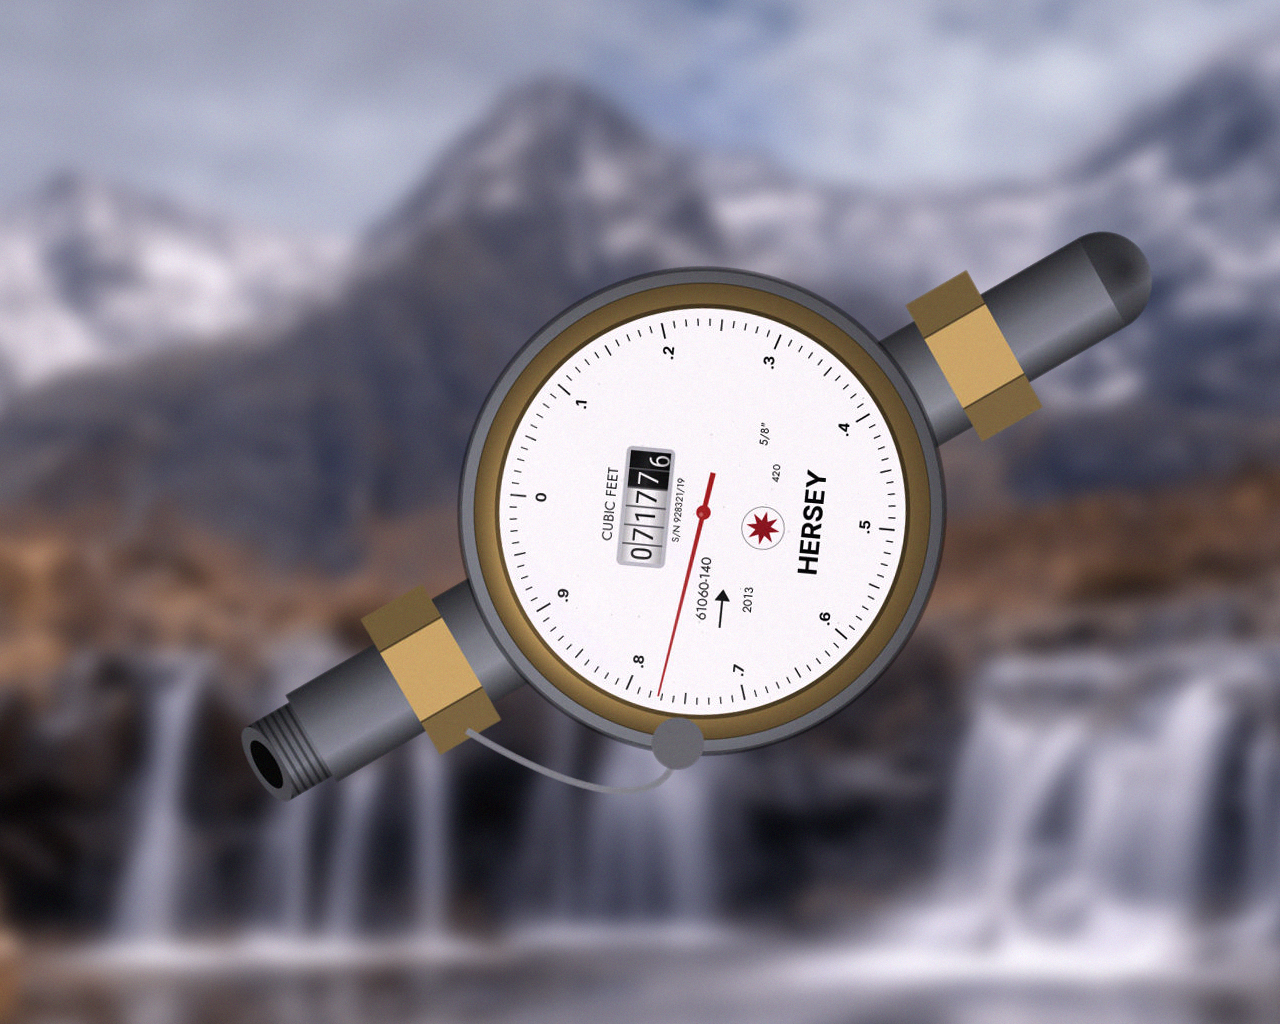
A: 71775.77 ft³
